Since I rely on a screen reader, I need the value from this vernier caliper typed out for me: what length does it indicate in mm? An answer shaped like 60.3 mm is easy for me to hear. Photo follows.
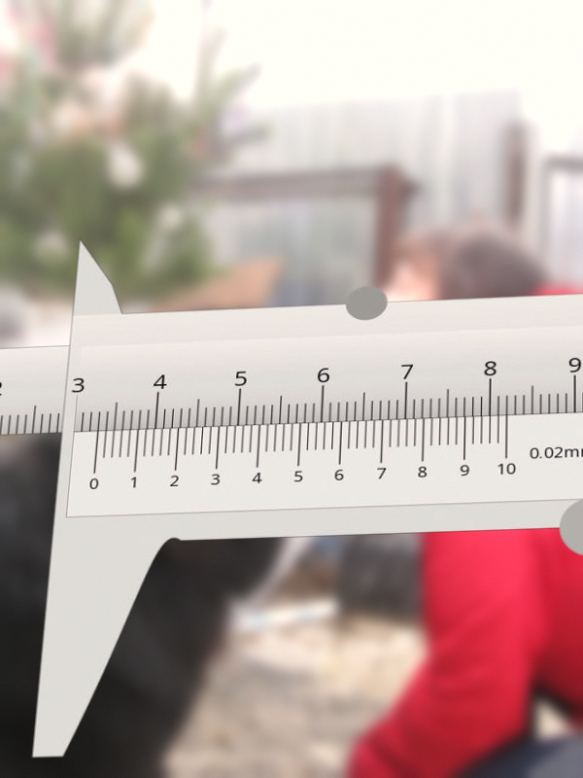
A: 33.0 mm
